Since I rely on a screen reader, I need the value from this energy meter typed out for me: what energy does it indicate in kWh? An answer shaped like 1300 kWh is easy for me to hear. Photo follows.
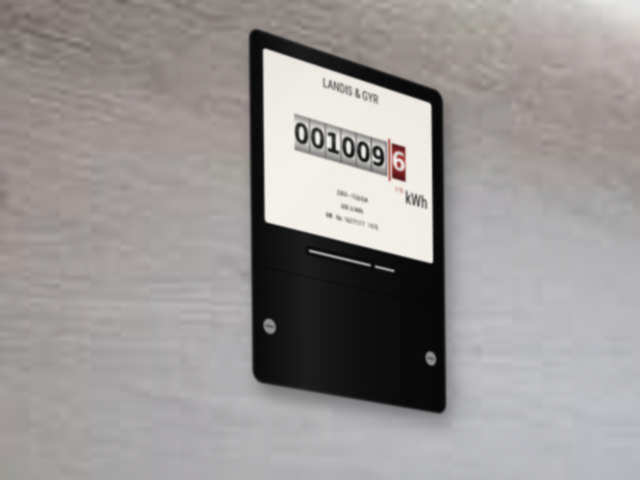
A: 1009.6 kWh
